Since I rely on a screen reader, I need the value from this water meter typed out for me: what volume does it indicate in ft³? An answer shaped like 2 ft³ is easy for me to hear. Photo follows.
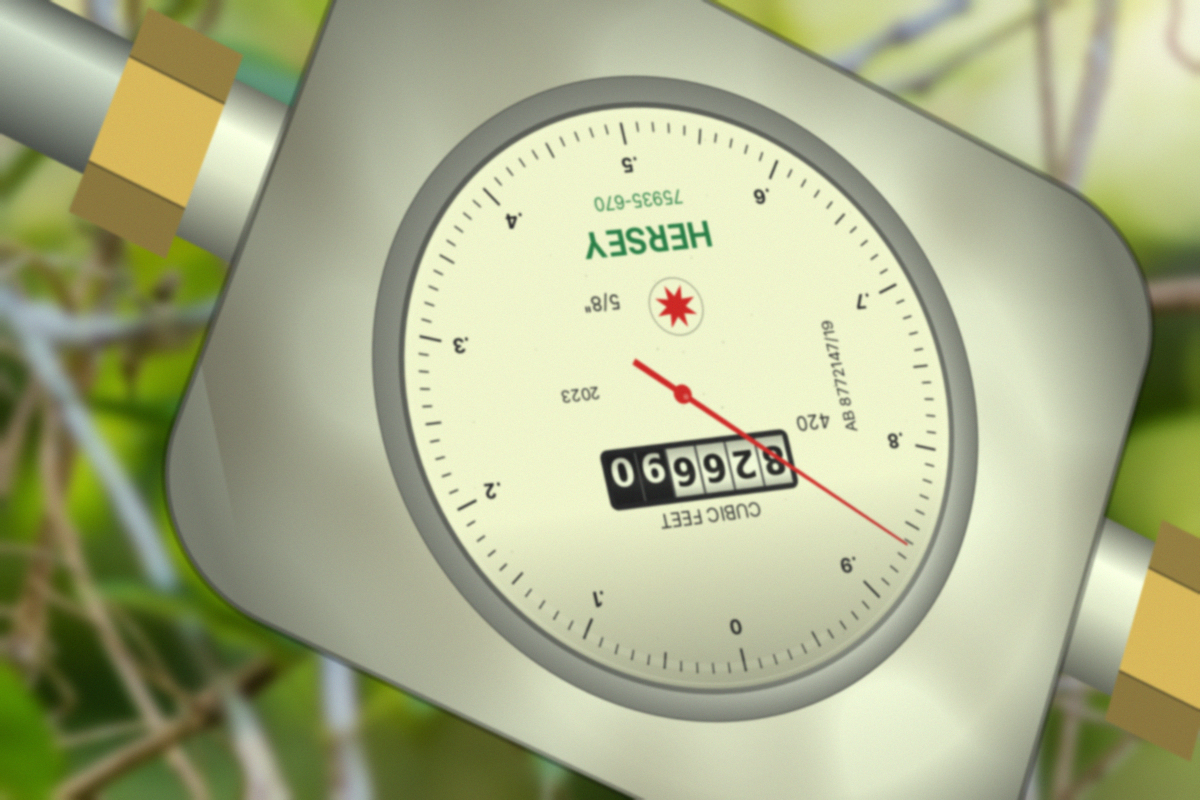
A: 826689.86 ft³
